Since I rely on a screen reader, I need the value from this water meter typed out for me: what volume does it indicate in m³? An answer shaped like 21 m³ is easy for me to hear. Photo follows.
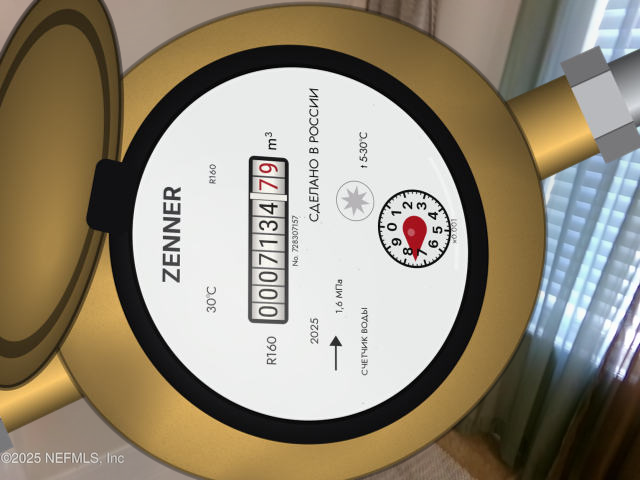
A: 7134.797 m³
